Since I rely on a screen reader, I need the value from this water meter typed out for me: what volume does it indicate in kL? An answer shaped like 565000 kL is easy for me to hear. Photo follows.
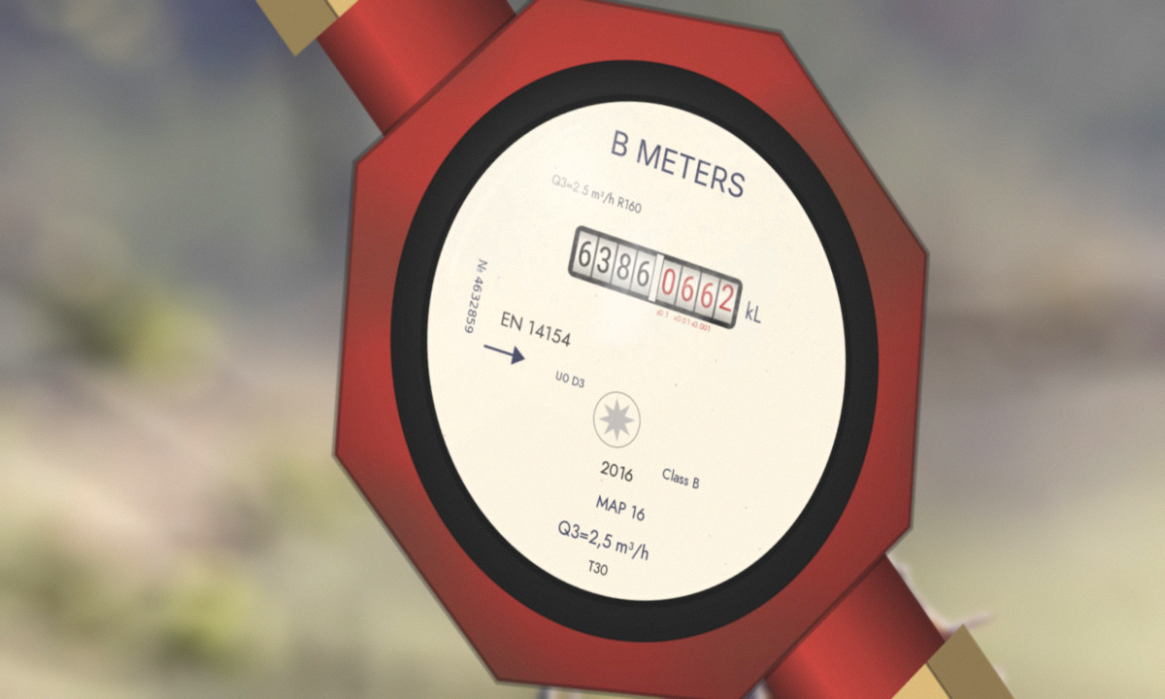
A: 6386.0662 kL
